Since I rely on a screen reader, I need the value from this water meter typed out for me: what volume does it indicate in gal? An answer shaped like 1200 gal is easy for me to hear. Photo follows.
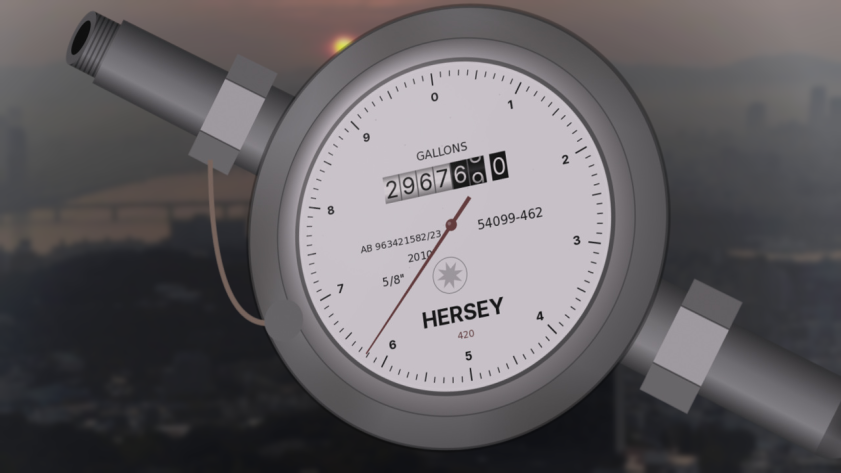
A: 2967686.2 gal
